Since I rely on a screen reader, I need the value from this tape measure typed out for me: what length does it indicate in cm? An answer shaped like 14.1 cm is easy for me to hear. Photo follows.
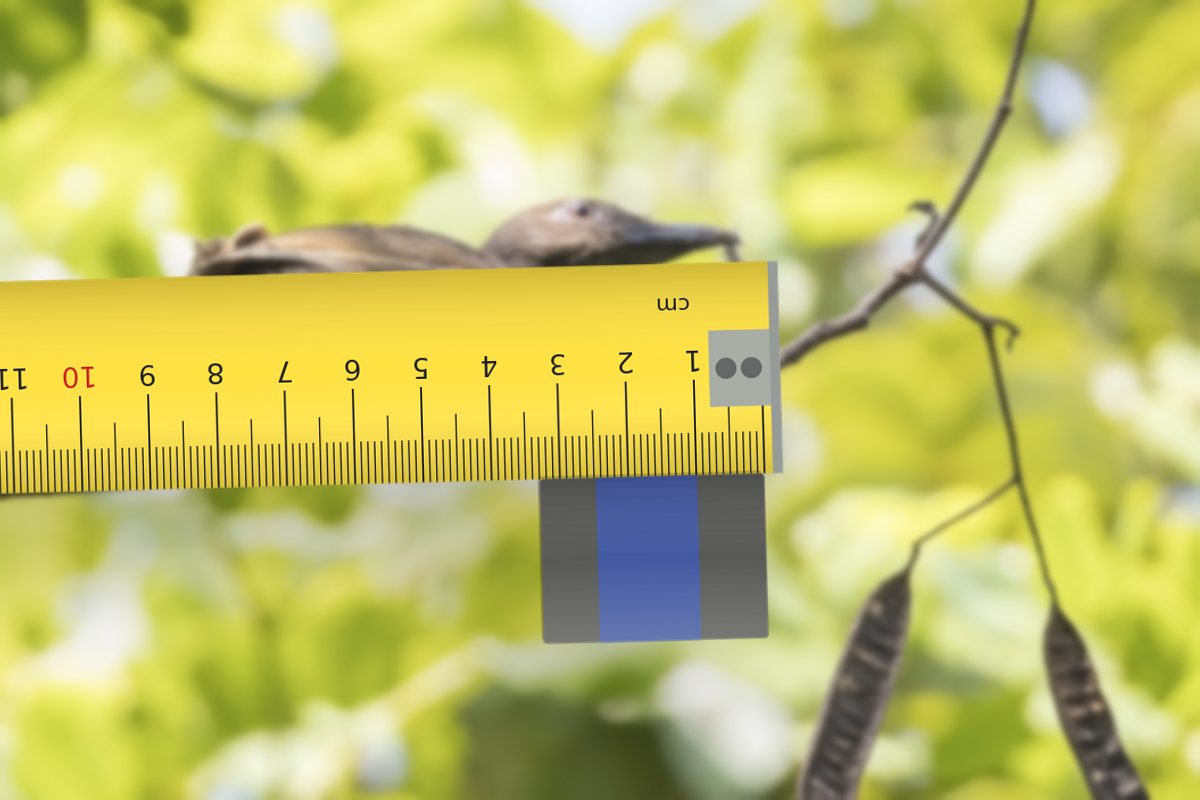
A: 3.3 cm
